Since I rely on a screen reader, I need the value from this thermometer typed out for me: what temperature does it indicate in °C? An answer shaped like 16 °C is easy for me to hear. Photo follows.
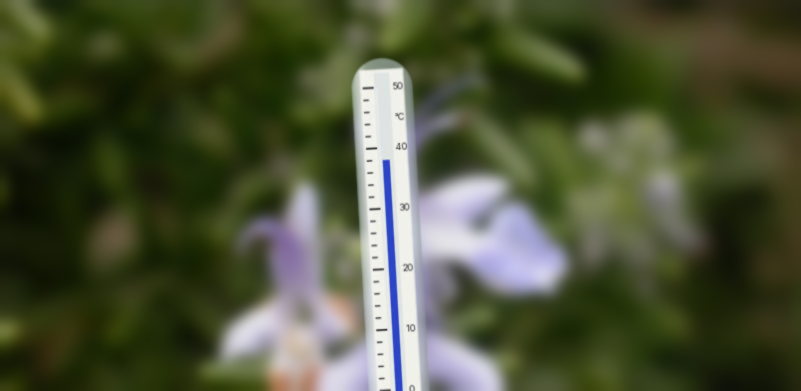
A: 38 °C
